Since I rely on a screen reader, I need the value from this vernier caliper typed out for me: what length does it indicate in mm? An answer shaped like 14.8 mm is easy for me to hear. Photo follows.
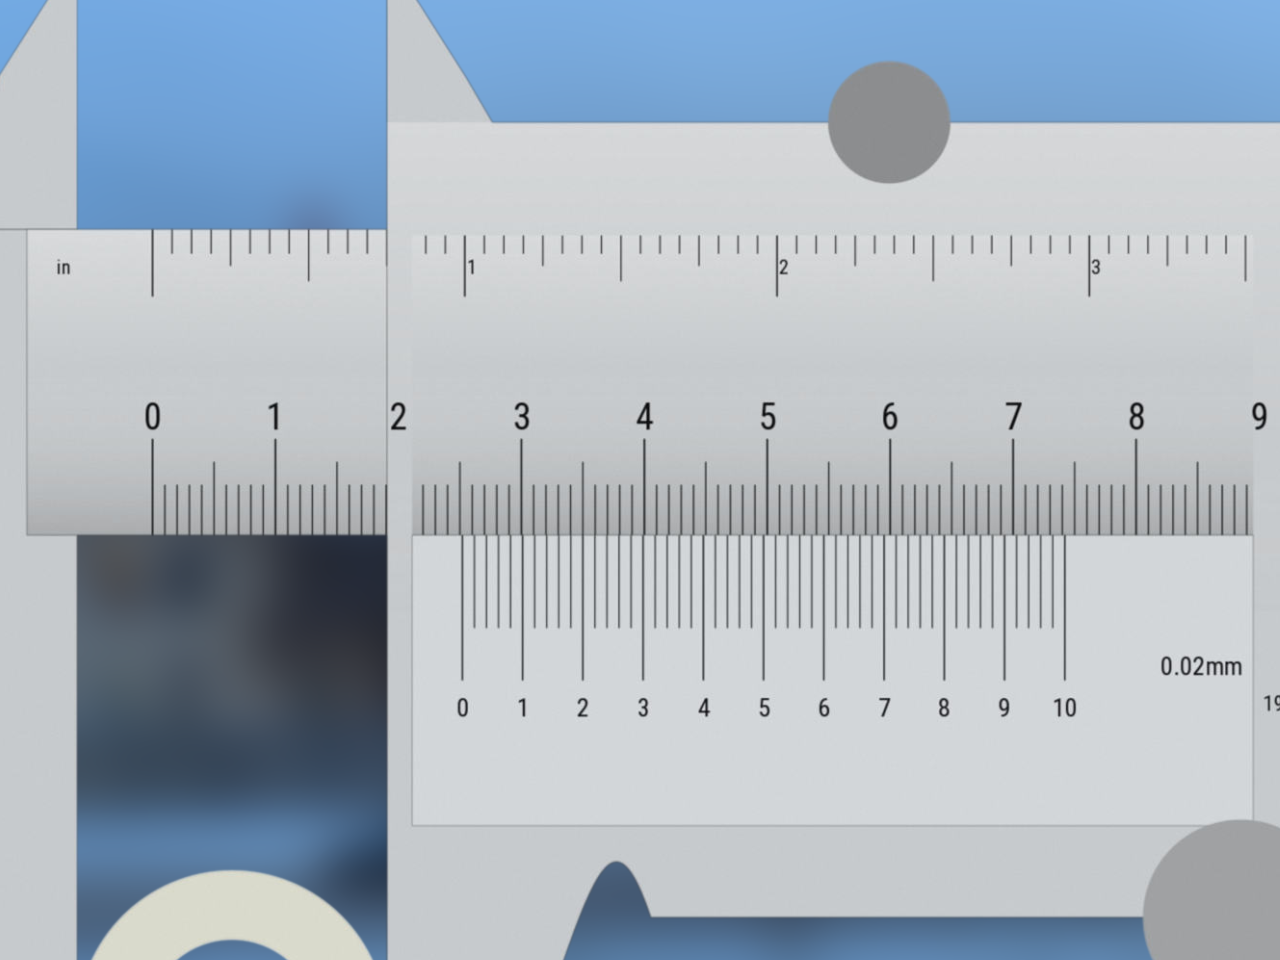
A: 25.2 mm
